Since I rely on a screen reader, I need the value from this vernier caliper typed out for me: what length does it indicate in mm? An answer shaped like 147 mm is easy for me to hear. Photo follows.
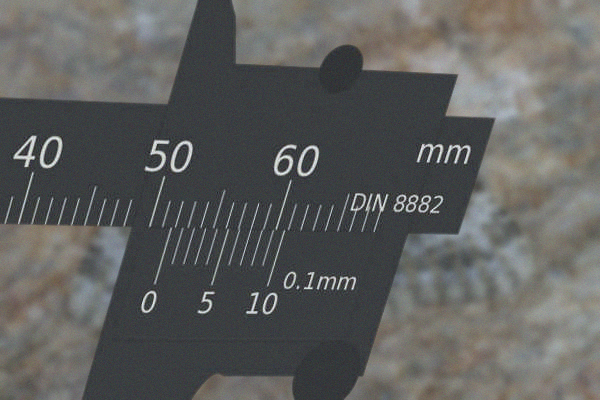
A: 51.7 mm
